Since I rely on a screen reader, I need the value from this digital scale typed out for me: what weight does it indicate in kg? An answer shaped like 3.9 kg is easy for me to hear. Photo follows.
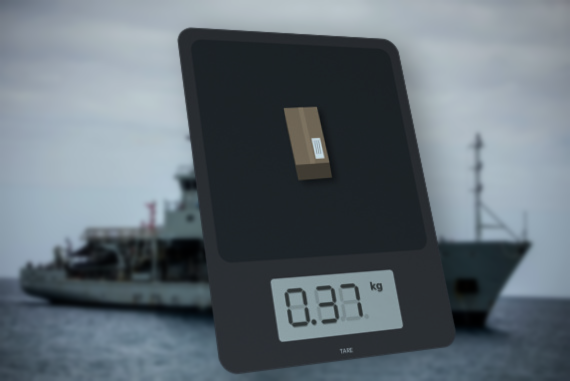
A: 0.37 kg
